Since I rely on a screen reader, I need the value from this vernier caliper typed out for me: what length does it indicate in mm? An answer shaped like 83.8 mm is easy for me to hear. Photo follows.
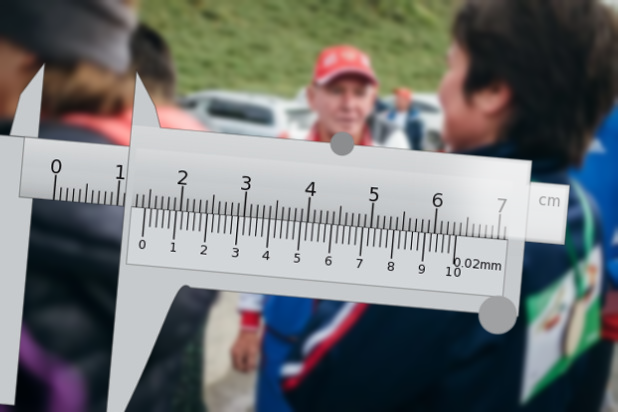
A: 14.4 mm
